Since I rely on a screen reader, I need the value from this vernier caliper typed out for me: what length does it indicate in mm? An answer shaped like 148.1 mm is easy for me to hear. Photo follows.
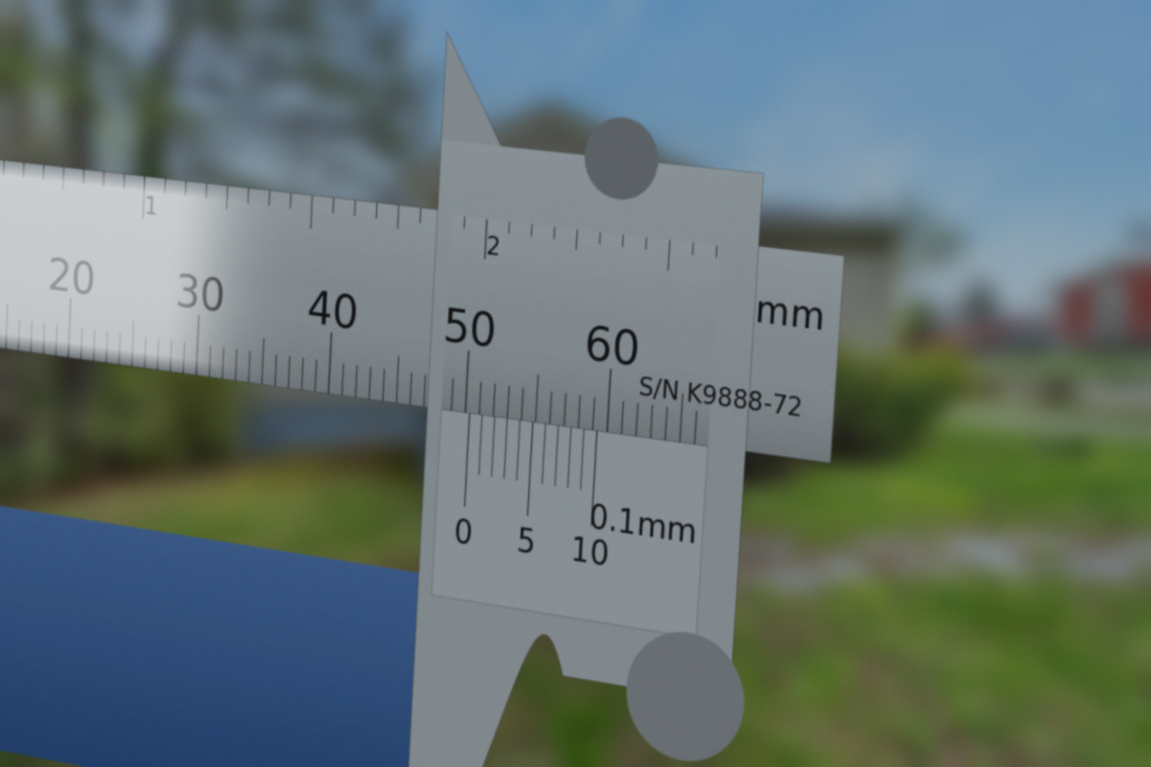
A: 50.3 mm
